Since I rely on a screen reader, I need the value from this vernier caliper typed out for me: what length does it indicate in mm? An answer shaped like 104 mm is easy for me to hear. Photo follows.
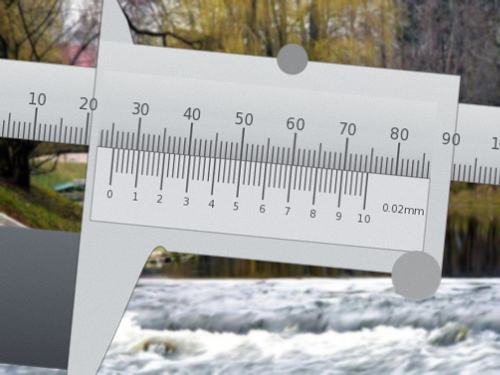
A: 25.5 mm
